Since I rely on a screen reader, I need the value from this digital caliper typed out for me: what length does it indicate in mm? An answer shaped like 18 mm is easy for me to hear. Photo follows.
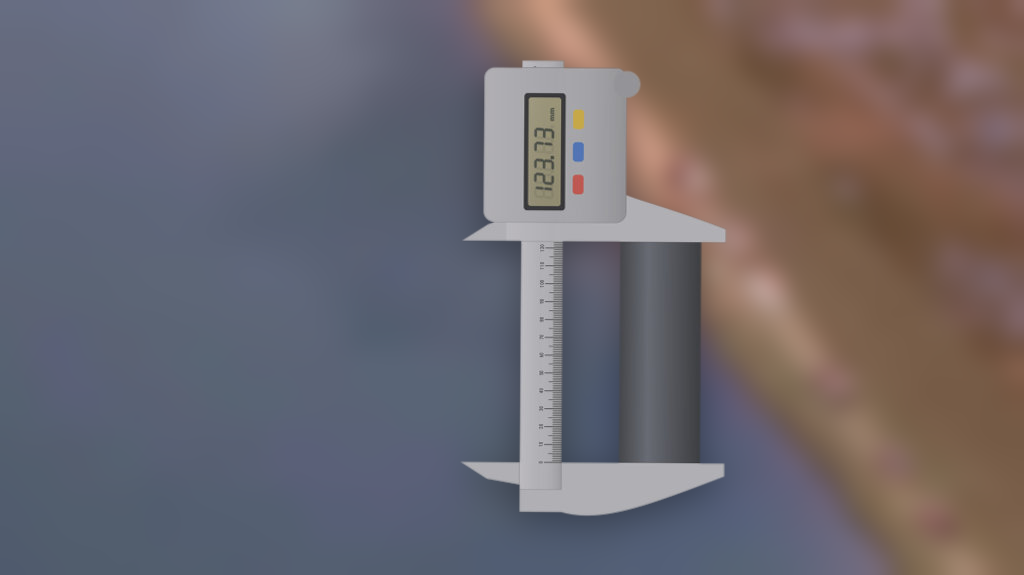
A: 123.73 mm
